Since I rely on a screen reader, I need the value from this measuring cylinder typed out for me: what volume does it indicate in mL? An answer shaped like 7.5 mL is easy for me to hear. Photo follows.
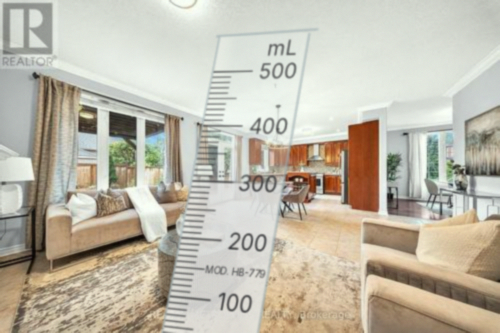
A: 300 mL
